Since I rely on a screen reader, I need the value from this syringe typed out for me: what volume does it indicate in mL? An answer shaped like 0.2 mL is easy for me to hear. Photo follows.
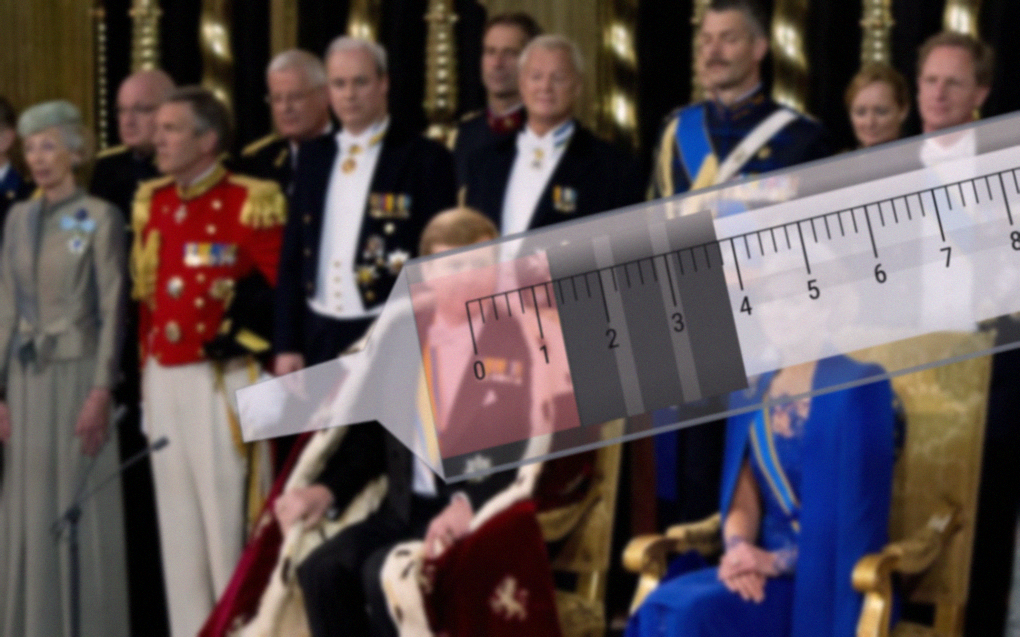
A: 1.3 mL
